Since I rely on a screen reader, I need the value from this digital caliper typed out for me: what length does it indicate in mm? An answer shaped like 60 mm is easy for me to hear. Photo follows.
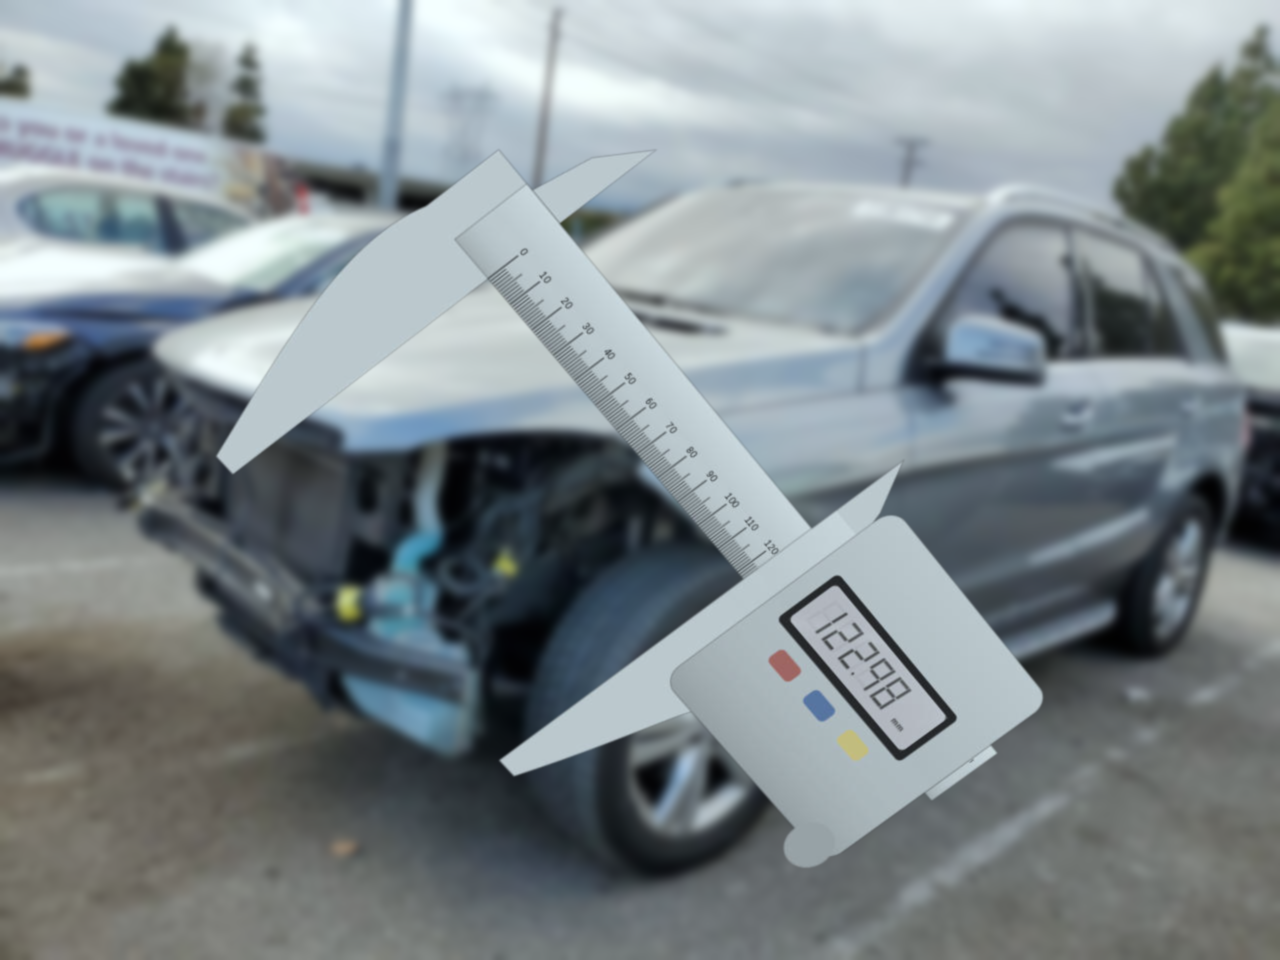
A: 122.98 mm
